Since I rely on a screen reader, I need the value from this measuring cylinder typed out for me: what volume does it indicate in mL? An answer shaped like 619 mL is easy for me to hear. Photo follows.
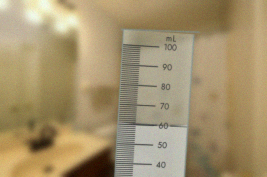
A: 60 mL
